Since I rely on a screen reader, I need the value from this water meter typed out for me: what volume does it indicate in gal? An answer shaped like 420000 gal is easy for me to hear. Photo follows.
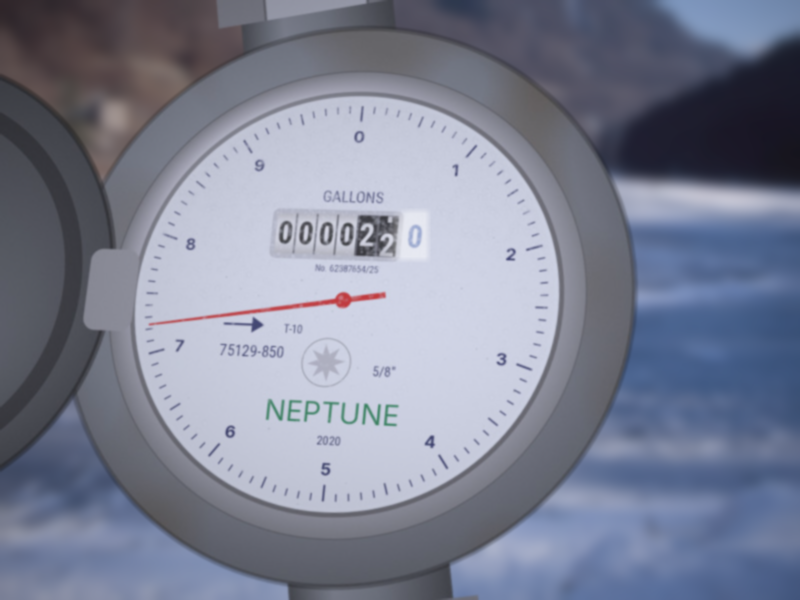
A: 217.2 gal
